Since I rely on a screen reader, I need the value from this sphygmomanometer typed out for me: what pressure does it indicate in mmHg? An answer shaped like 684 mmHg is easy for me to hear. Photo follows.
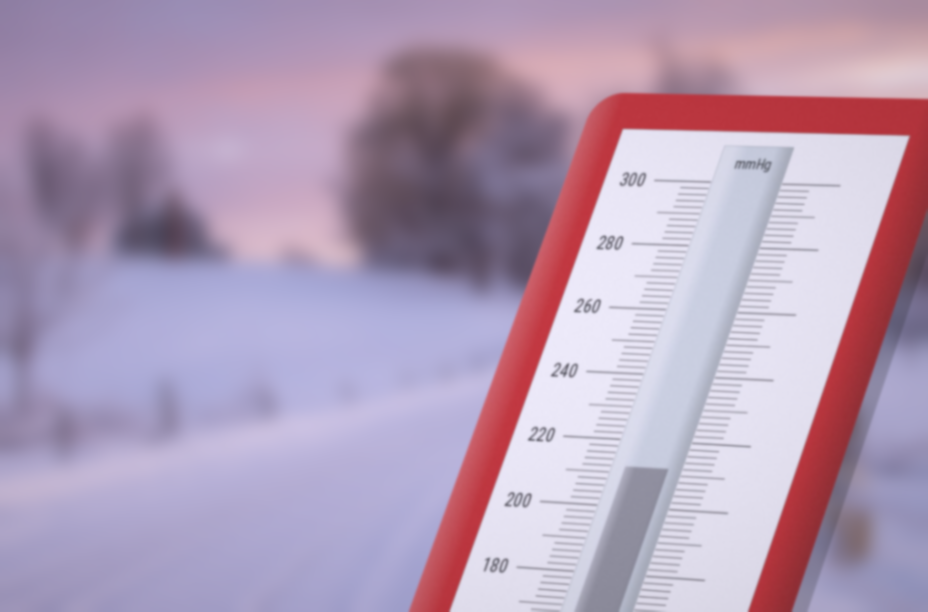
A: 212 mmHg
